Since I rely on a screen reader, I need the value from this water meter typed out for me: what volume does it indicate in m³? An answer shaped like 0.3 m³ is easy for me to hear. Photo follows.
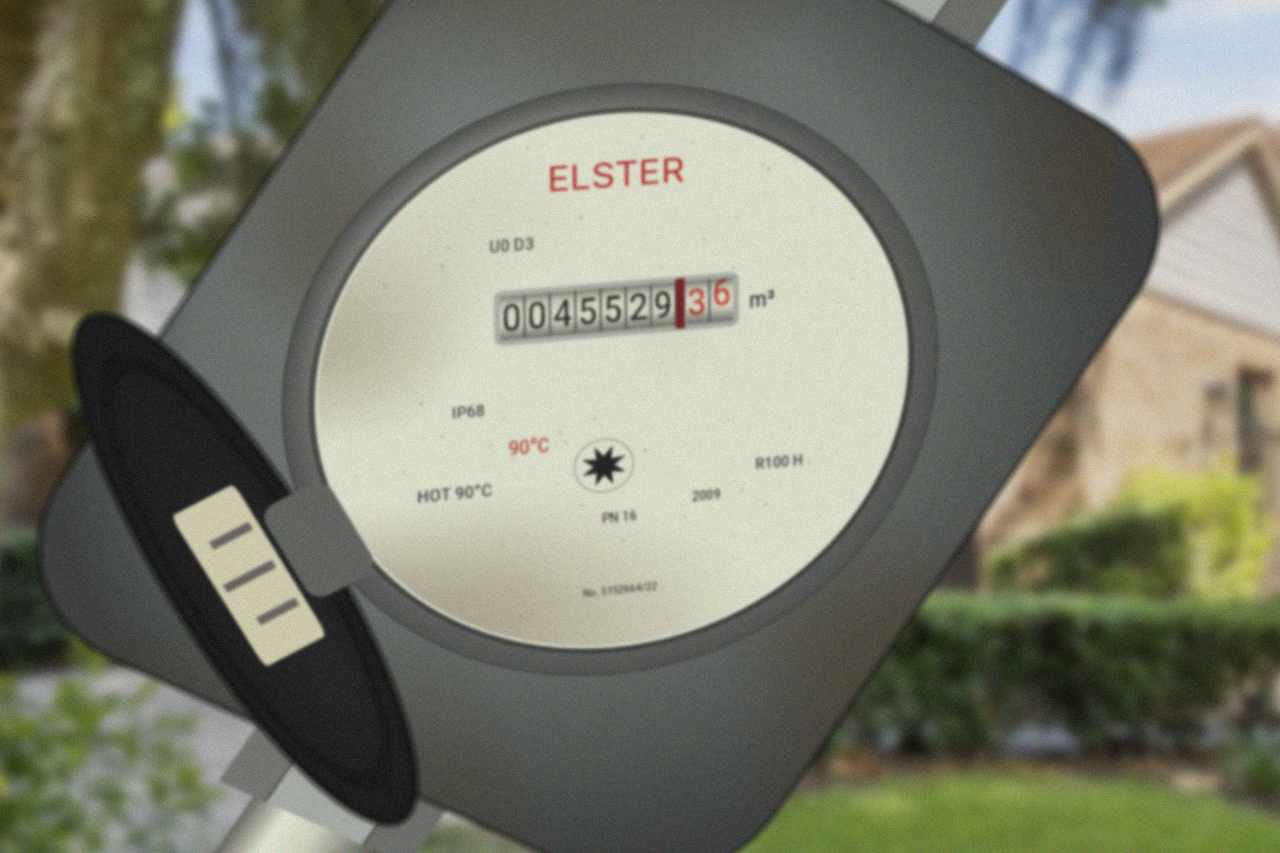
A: 45529.36 m³
